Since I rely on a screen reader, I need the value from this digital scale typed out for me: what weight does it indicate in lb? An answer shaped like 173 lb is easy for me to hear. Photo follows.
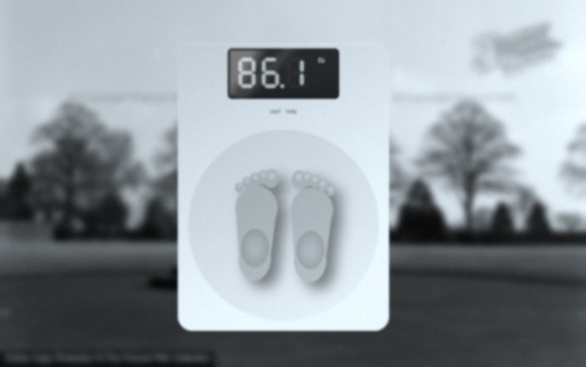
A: 86.1 lb
